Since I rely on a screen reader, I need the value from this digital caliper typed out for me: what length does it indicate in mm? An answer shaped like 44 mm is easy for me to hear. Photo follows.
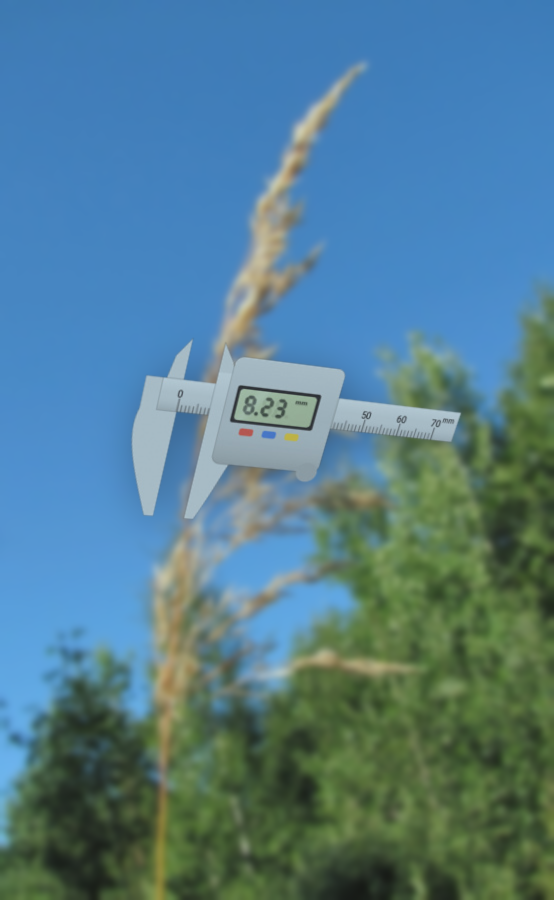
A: 8.23 mm
